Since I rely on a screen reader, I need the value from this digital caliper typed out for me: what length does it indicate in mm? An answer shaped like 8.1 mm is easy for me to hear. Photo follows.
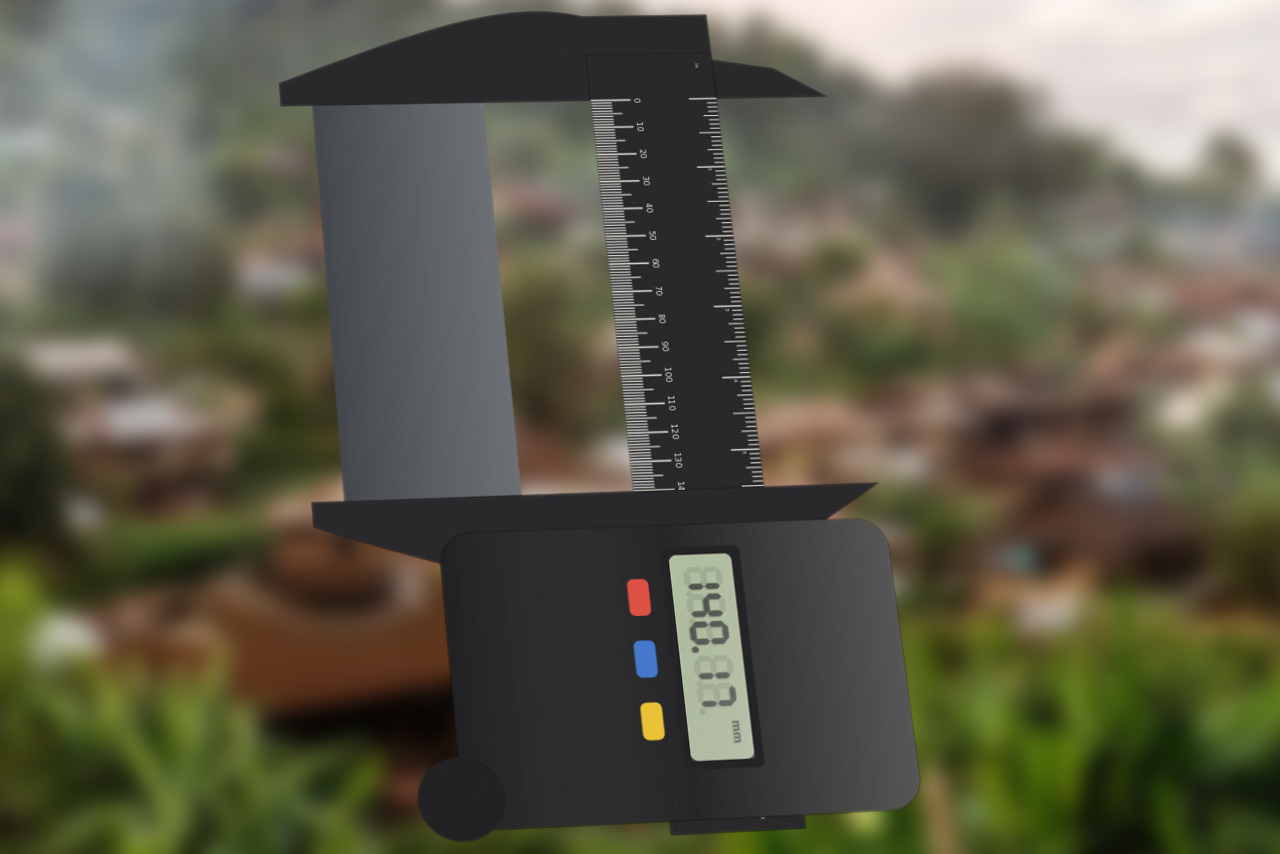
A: 140.17 mm
